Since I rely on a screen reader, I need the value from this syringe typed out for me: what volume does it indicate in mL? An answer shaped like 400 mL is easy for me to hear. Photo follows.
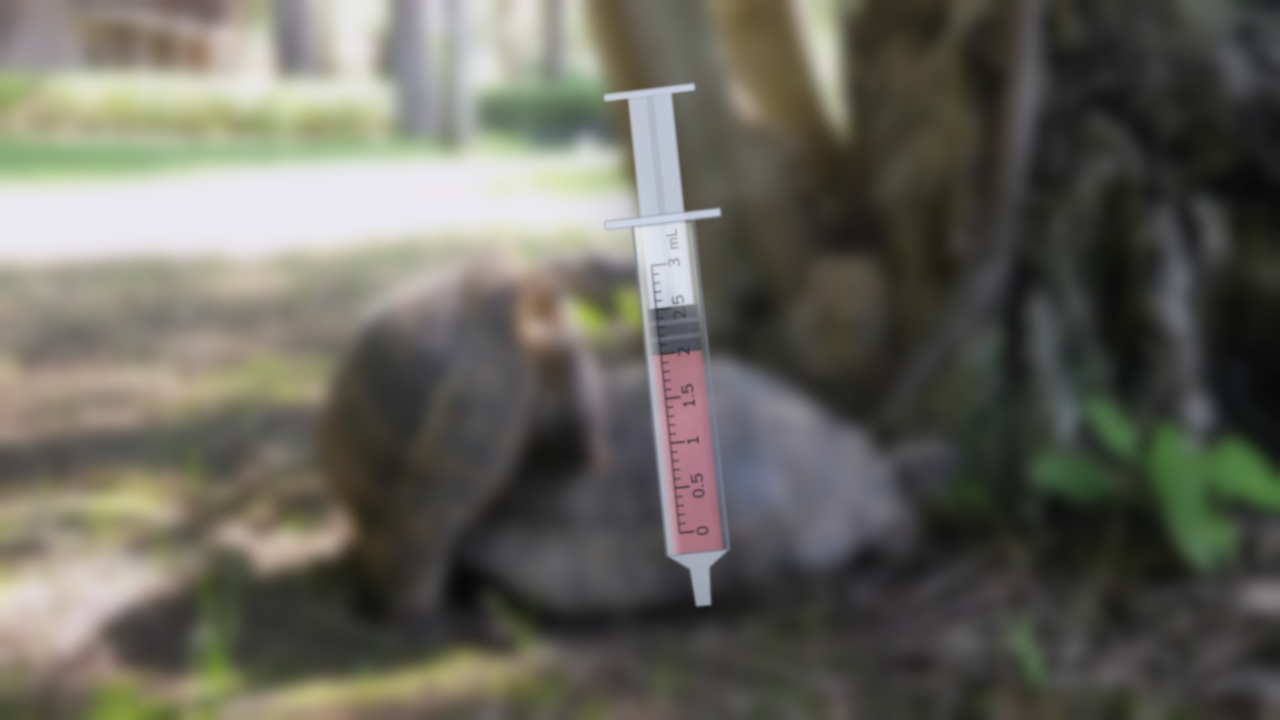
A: 2 mL
